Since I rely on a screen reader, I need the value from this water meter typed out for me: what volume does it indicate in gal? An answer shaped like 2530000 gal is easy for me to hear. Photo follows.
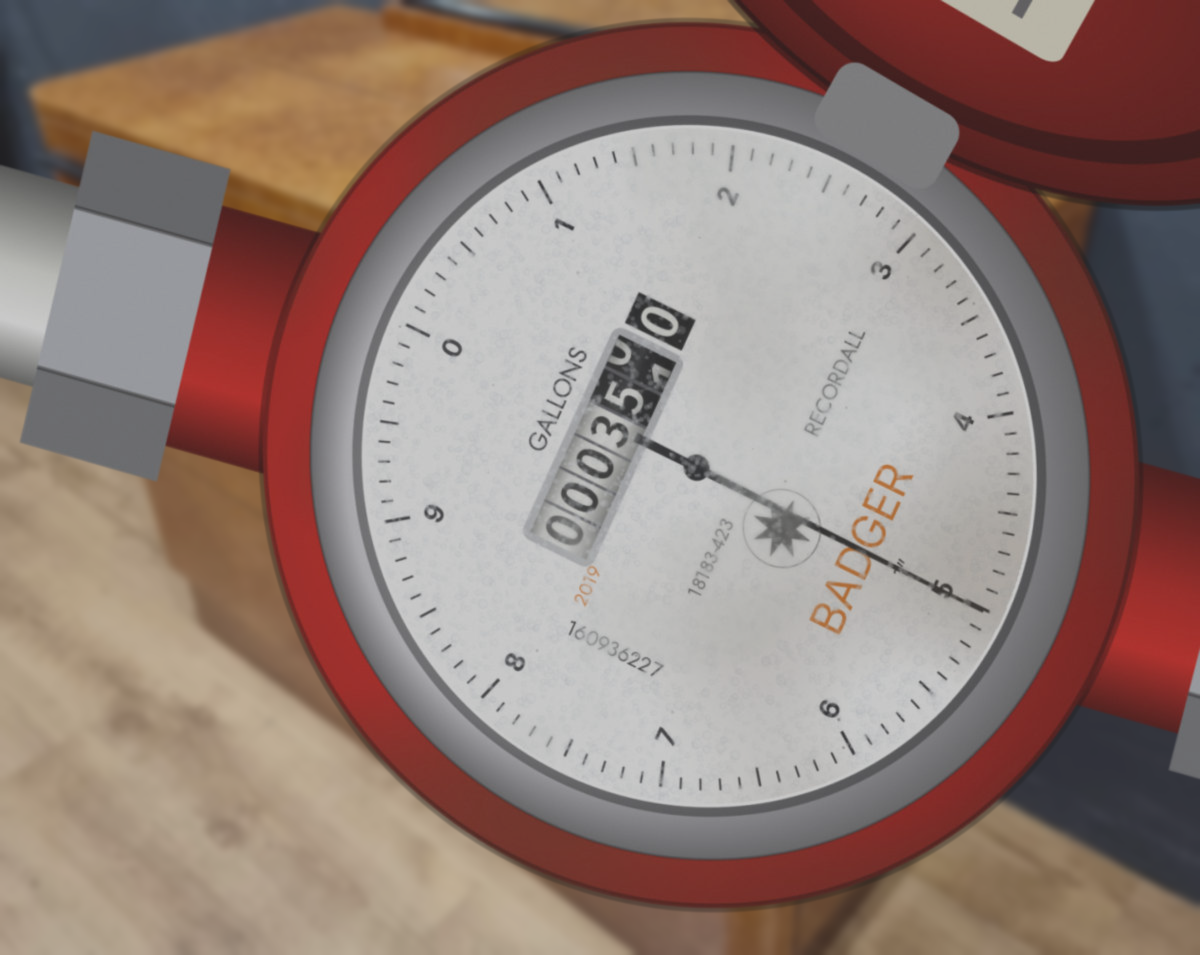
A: 3505.0 gal
